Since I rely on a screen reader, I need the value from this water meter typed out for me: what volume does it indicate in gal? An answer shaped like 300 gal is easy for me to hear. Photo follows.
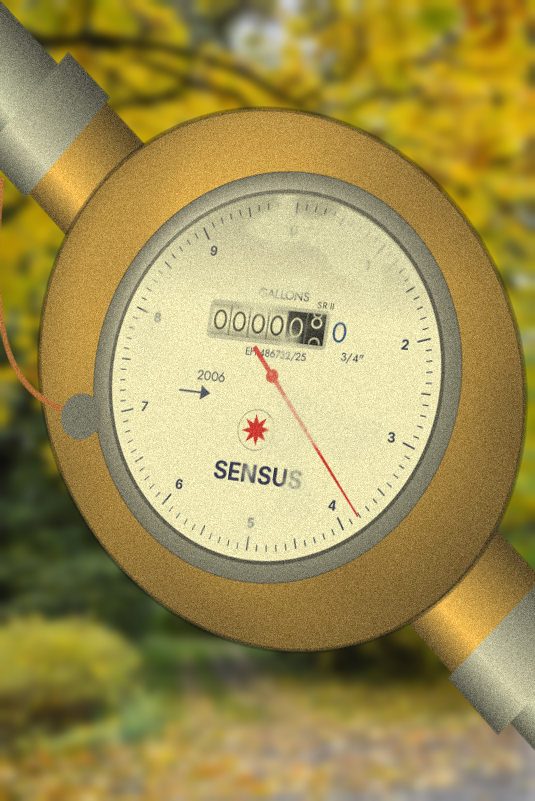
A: 83.8 gal
